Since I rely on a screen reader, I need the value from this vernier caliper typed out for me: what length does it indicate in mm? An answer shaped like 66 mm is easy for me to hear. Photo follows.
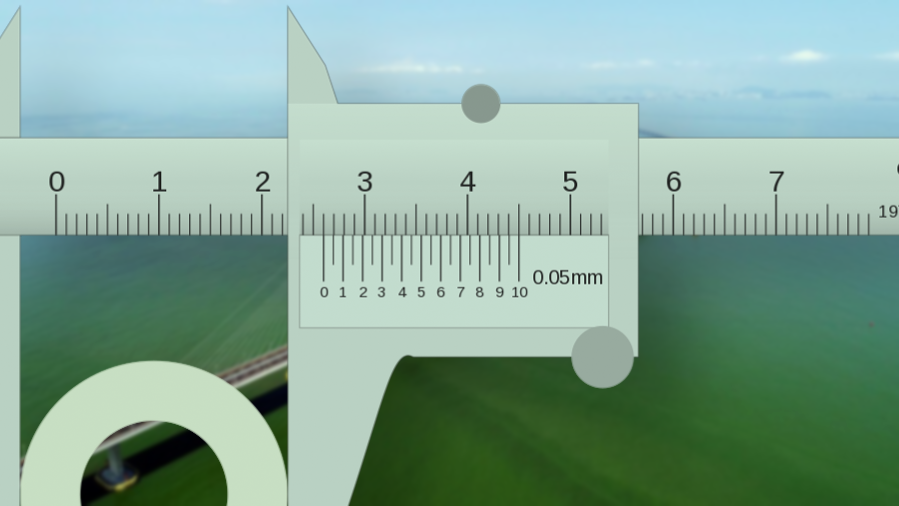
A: 26.0 mm
